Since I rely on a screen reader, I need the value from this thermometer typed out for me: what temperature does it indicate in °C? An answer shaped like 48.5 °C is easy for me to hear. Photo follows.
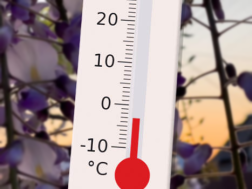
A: -3 °C
